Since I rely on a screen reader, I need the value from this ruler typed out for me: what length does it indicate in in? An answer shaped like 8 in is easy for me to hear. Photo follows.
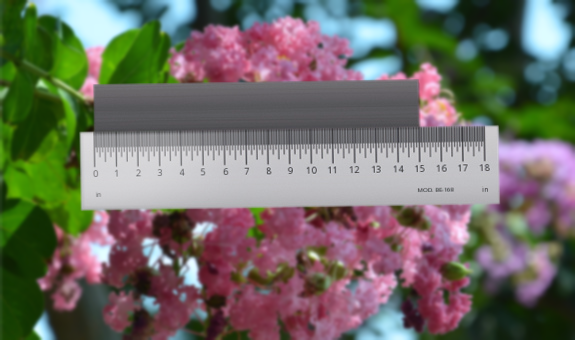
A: 15 in
